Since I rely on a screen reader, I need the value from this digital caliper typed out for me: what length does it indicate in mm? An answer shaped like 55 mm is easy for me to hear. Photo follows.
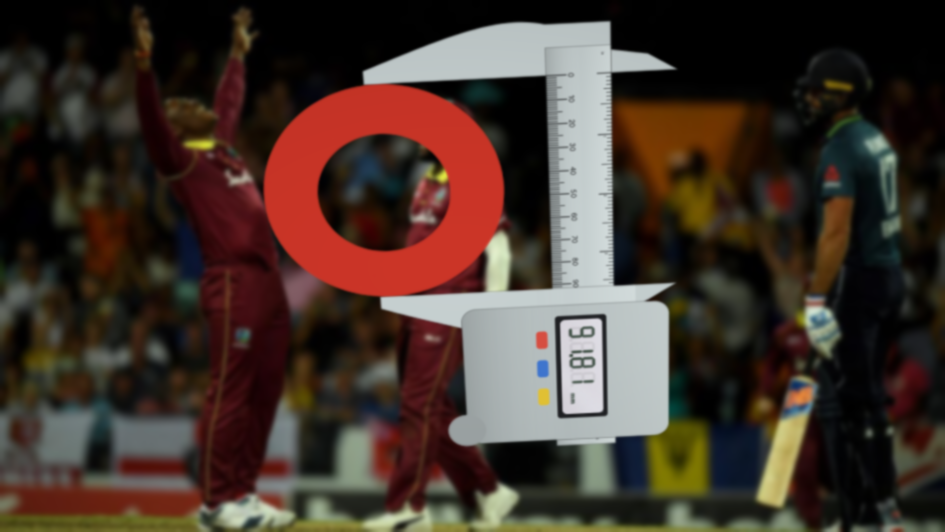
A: 91.81 mm
